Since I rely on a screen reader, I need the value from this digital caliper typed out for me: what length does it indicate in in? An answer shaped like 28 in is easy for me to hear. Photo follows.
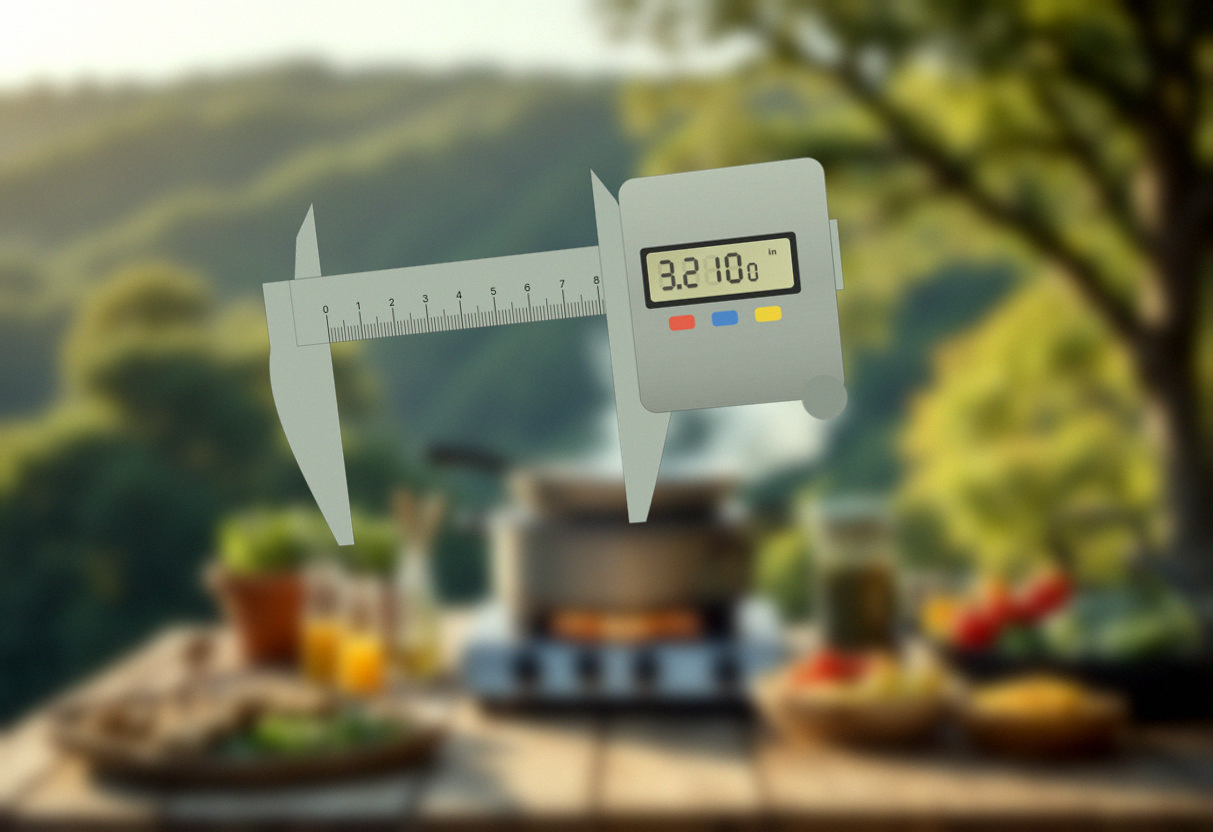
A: 3.2100 in
